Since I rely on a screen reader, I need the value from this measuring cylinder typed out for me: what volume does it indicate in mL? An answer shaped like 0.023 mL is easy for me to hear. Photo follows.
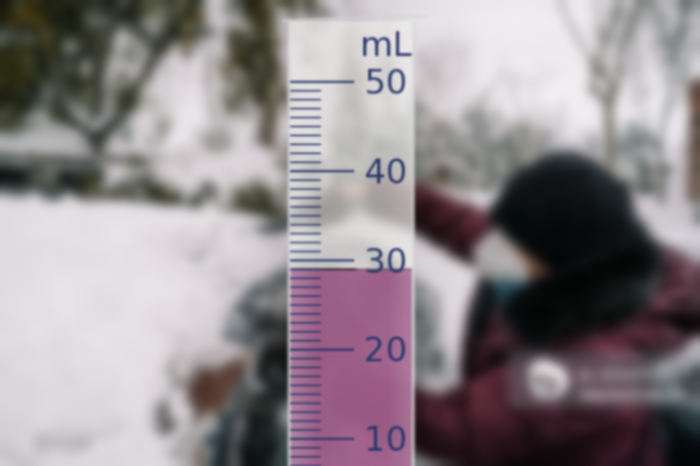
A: 29 mL
